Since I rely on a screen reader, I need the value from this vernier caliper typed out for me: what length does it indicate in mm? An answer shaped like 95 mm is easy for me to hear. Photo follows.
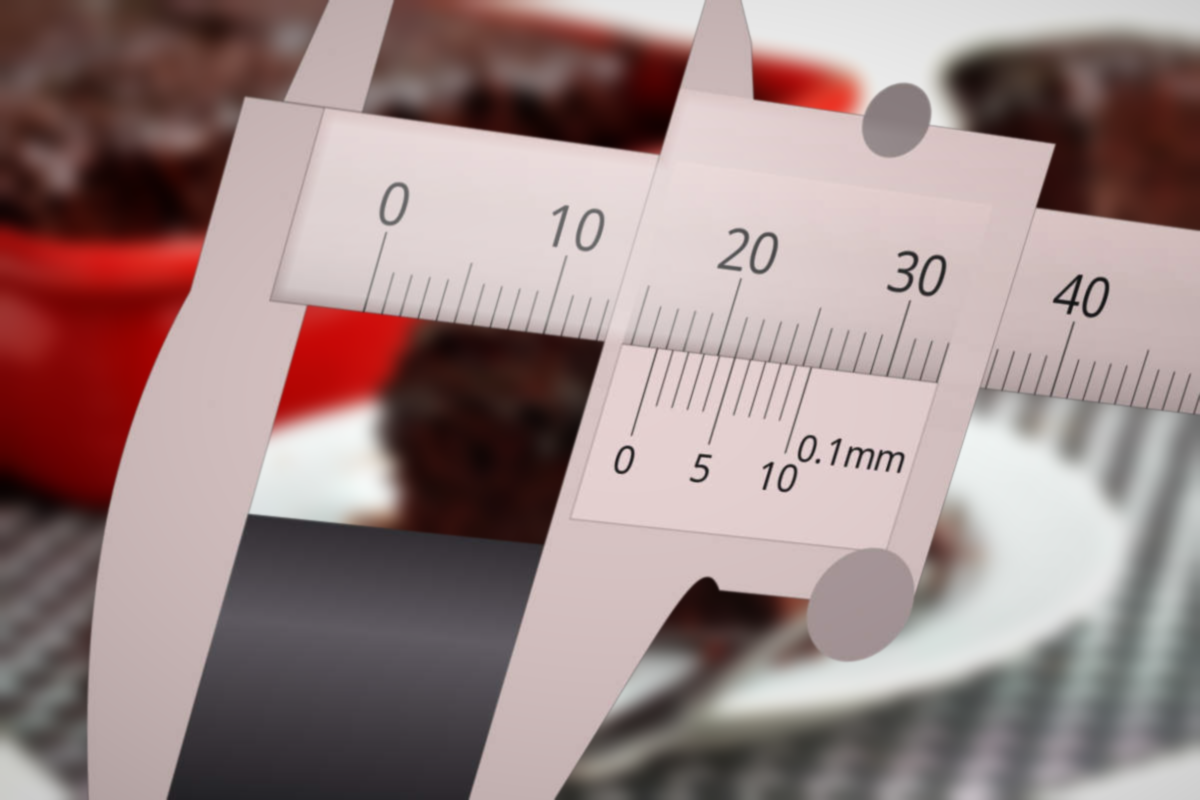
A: 16.5 mm
